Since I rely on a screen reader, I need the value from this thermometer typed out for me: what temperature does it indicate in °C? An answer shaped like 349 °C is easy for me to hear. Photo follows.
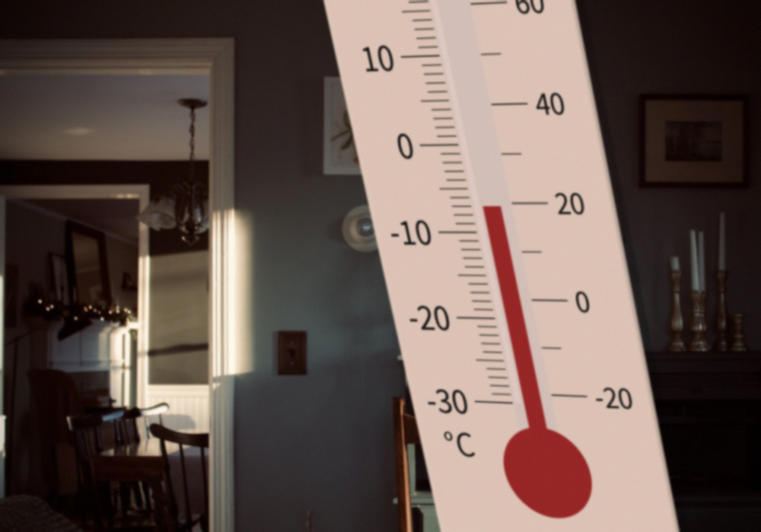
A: -7 °C
